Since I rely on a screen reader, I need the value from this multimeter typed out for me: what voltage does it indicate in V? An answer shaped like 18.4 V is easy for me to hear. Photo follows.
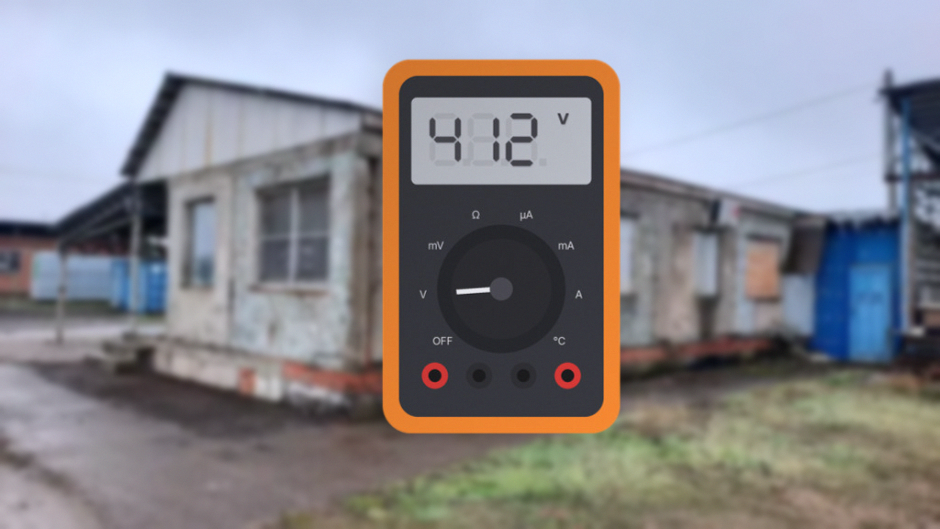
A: 412 V
